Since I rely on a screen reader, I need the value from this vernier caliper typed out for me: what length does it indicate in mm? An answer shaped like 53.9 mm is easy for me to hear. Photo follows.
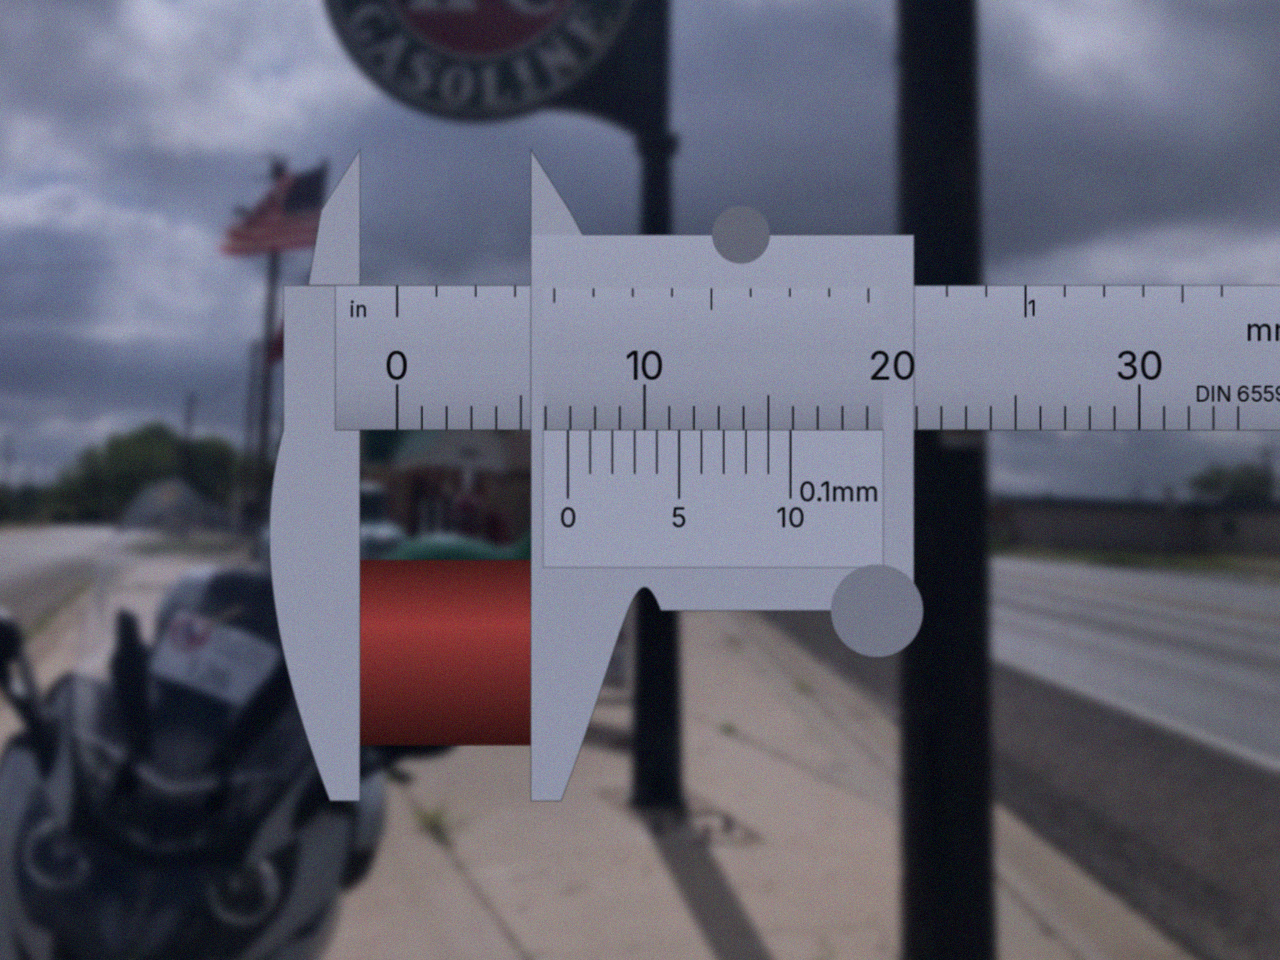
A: 6.9 mm
